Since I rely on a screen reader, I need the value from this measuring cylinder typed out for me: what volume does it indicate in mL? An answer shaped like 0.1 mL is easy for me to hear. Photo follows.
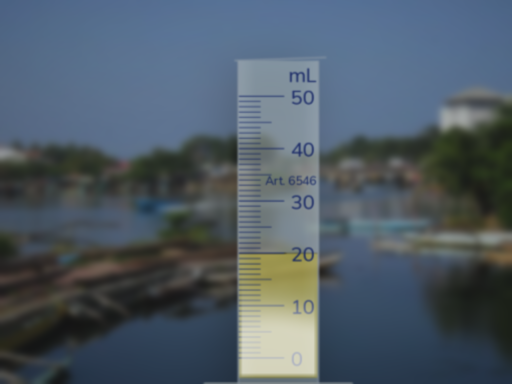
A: 20 mL
